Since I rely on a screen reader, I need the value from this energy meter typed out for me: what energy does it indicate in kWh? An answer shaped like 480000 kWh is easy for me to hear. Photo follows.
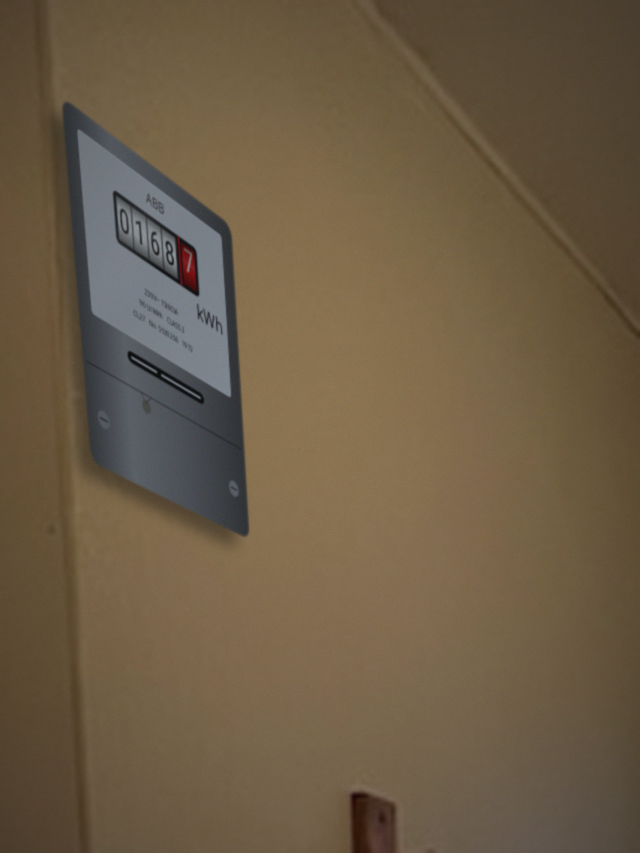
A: 168.7 kWh
